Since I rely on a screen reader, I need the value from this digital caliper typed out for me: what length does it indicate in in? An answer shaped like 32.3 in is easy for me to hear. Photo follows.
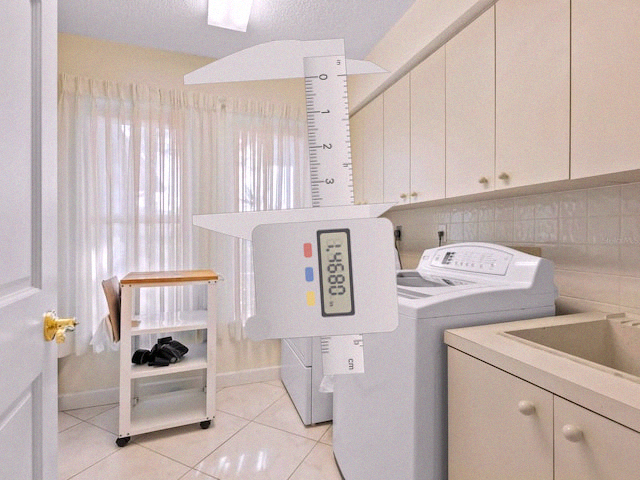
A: 1.4680 in
